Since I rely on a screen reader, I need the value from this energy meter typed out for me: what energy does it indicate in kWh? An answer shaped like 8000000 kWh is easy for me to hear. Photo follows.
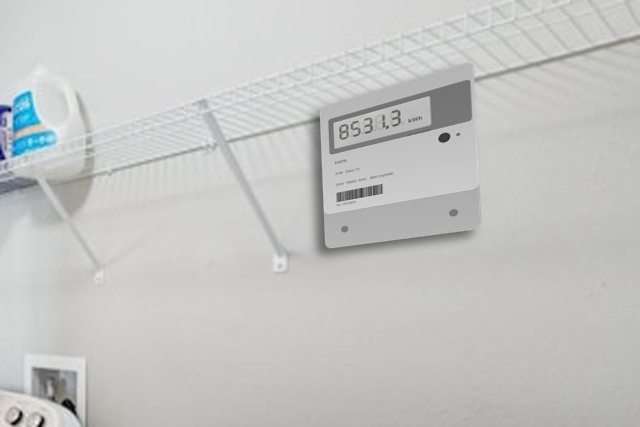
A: 8531.3 kWh
